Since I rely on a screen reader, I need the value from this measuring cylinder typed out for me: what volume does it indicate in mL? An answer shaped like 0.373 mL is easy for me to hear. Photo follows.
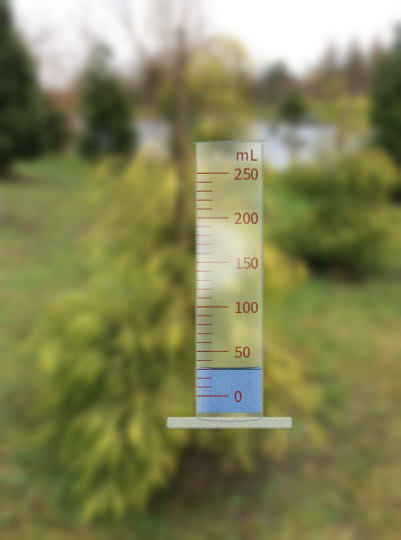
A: 30 mL
